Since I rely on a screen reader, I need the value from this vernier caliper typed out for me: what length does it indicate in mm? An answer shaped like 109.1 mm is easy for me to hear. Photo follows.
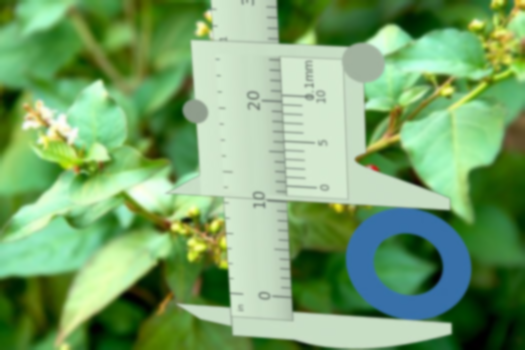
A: 11.6 mm
